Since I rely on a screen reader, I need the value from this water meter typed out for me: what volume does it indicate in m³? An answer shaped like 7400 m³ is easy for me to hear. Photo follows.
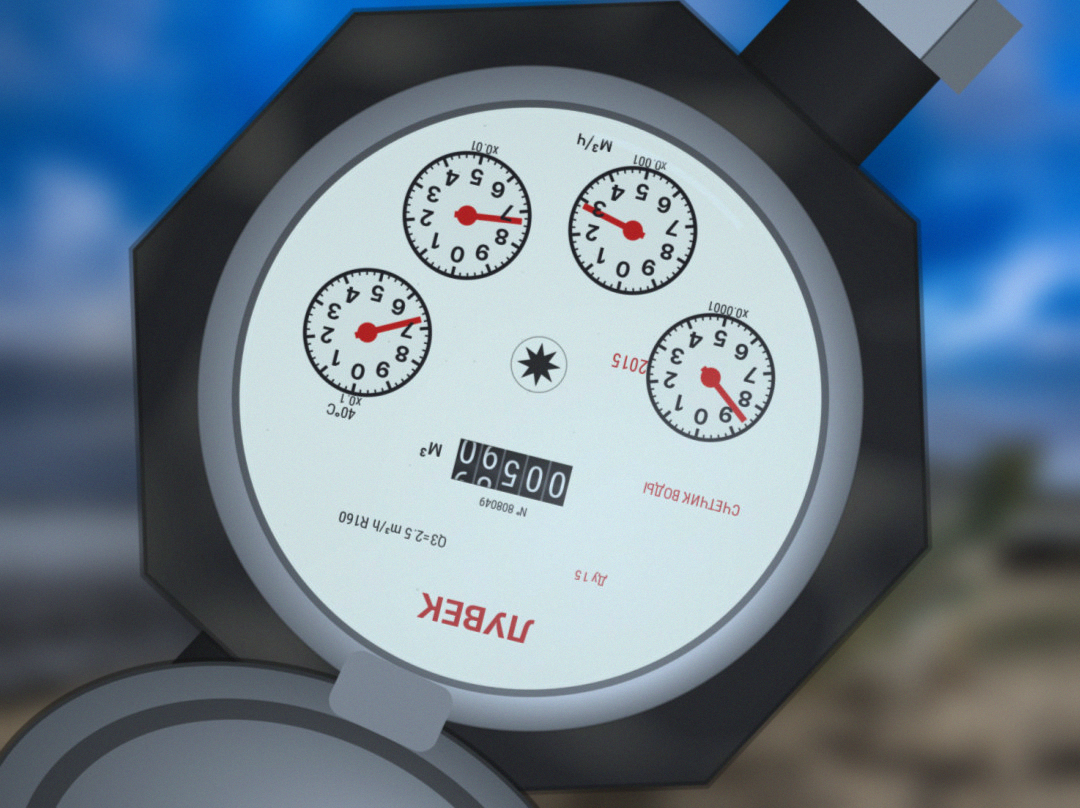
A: 589.6728 m³
